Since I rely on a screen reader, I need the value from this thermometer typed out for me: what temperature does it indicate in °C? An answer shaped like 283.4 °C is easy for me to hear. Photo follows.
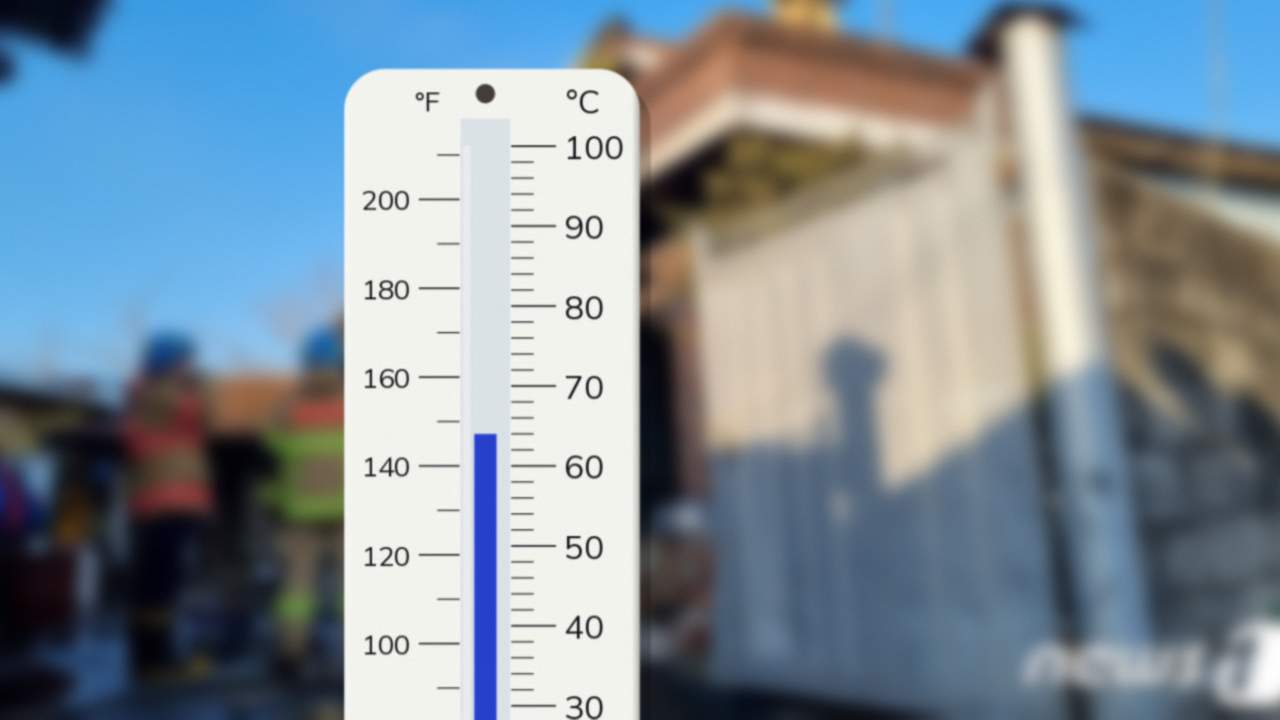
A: 64 °C
